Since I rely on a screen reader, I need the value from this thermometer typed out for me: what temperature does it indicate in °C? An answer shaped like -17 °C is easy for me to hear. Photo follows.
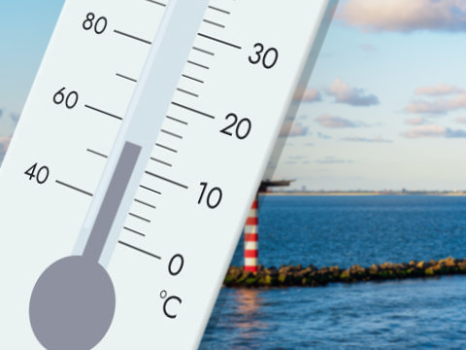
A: 13 °C
